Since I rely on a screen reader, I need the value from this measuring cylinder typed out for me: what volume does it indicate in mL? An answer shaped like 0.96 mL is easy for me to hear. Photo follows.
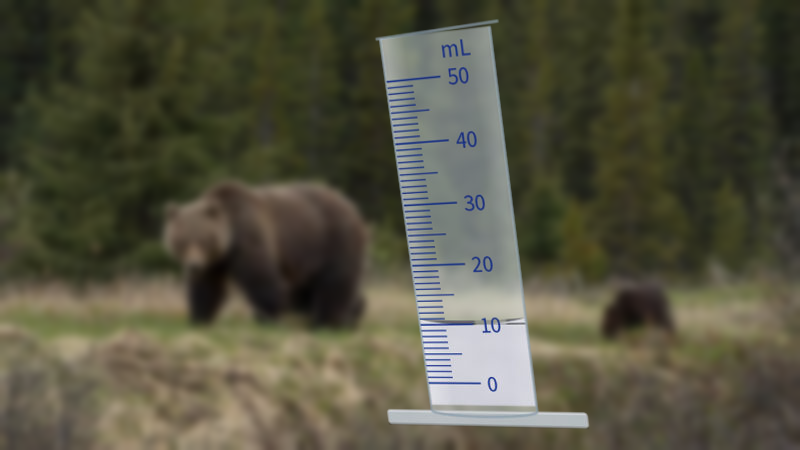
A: 10 mL
